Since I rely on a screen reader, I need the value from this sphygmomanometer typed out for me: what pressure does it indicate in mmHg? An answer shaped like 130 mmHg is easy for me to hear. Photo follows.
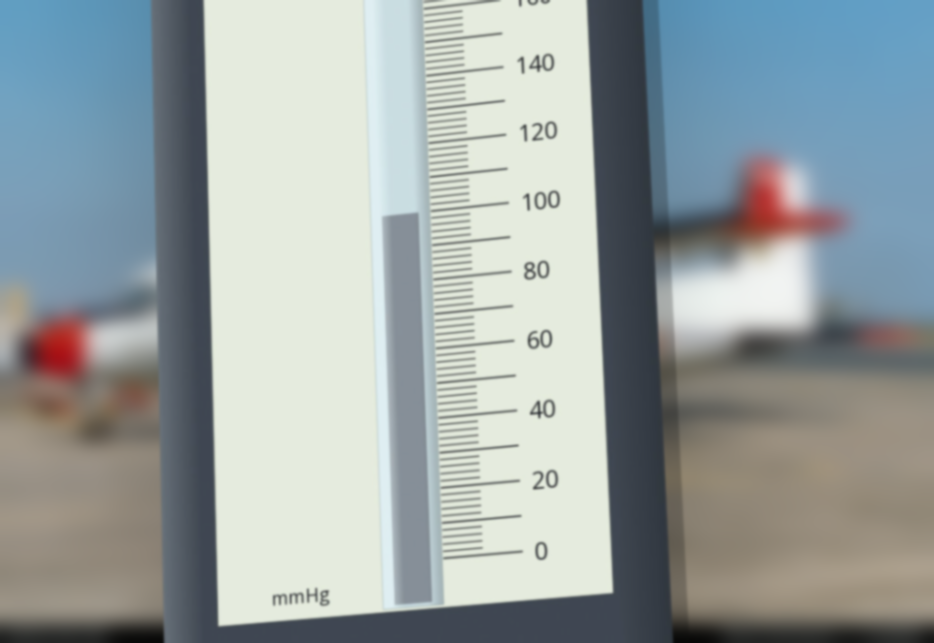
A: 100 mmHg
